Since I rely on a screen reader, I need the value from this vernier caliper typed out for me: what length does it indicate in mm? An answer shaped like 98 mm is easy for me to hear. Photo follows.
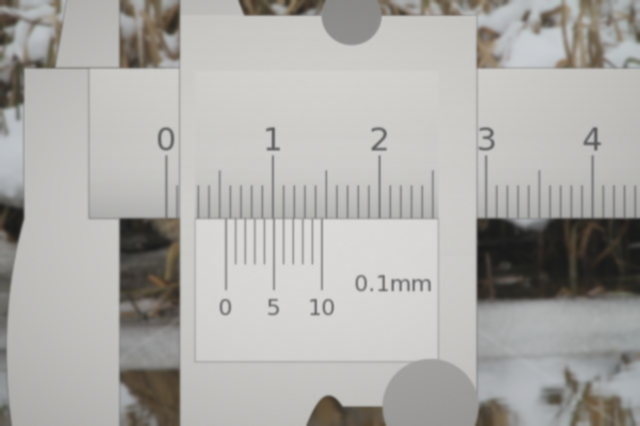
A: 5.6 mm
